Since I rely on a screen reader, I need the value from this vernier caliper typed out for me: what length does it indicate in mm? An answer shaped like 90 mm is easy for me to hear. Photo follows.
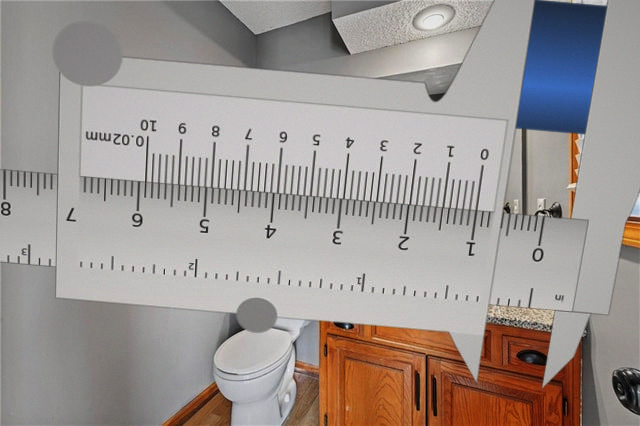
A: 10.0 mm
